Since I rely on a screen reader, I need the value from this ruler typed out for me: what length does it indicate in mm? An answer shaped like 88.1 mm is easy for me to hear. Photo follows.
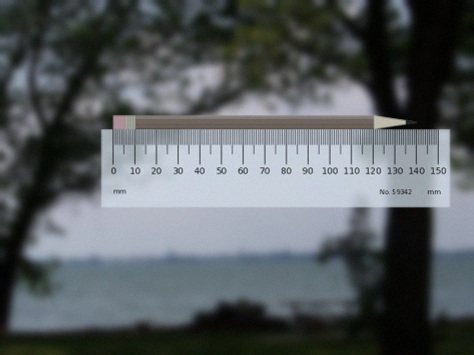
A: 140 mm
